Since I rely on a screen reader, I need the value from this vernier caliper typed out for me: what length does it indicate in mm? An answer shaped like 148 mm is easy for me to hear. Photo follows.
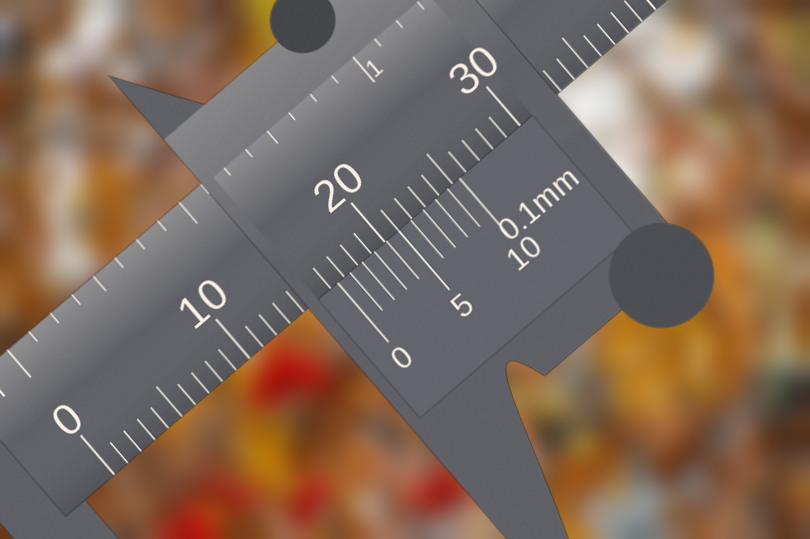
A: 16.5 mm
